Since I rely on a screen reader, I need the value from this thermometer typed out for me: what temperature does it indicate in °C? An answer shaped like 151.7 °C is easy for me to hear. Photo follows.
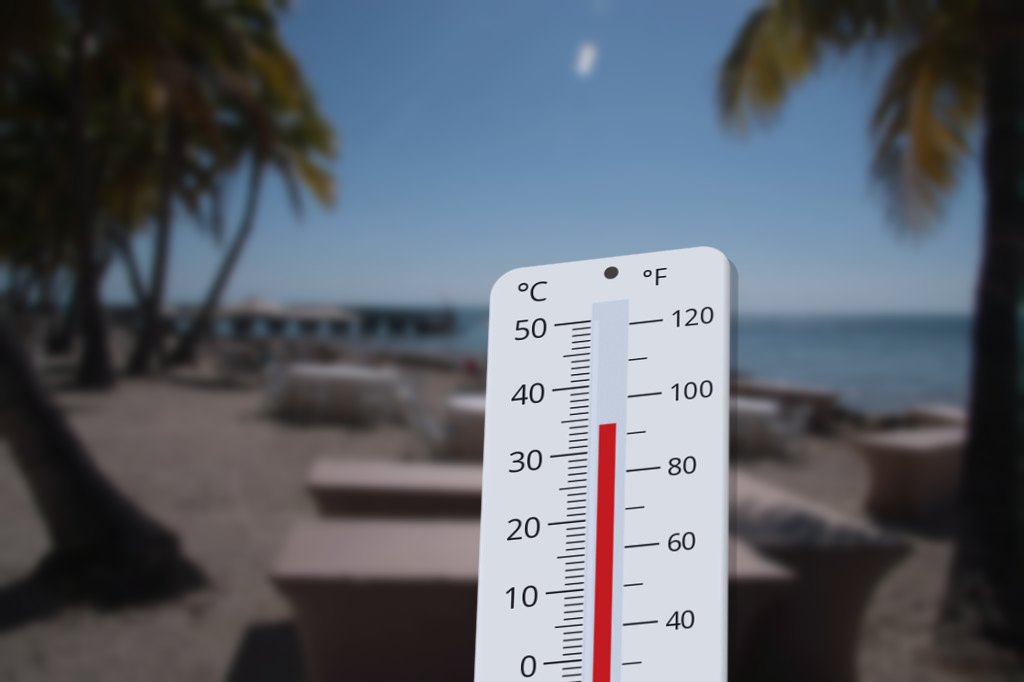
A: 34 °C
